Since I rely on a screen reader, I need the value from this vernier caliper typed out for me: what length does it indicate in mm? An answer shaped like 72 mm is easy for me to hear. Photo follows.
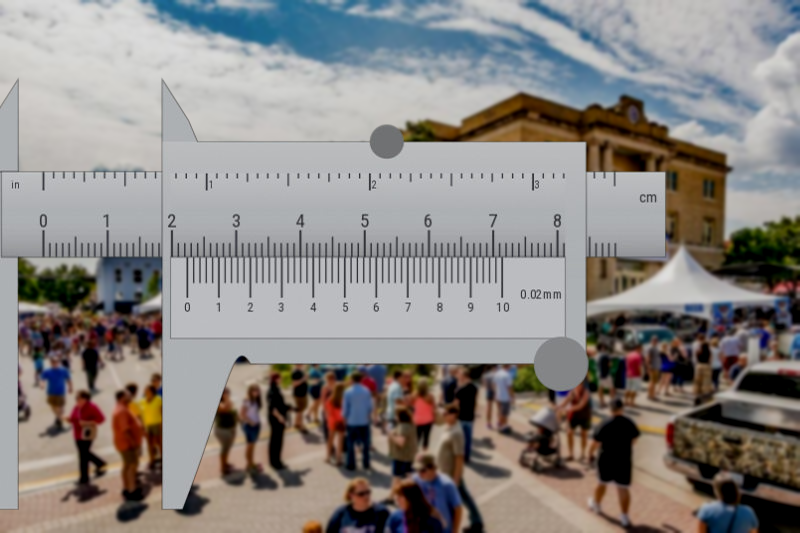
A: 22.4 mm
